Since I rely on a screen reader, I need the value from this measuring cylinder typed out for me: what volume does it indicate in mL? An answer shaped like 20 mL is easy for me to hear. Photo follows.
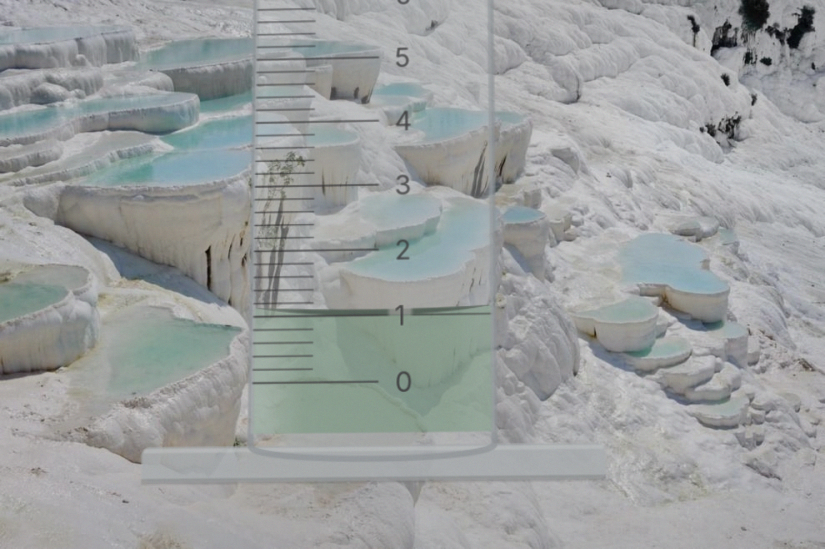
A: 1 mL
